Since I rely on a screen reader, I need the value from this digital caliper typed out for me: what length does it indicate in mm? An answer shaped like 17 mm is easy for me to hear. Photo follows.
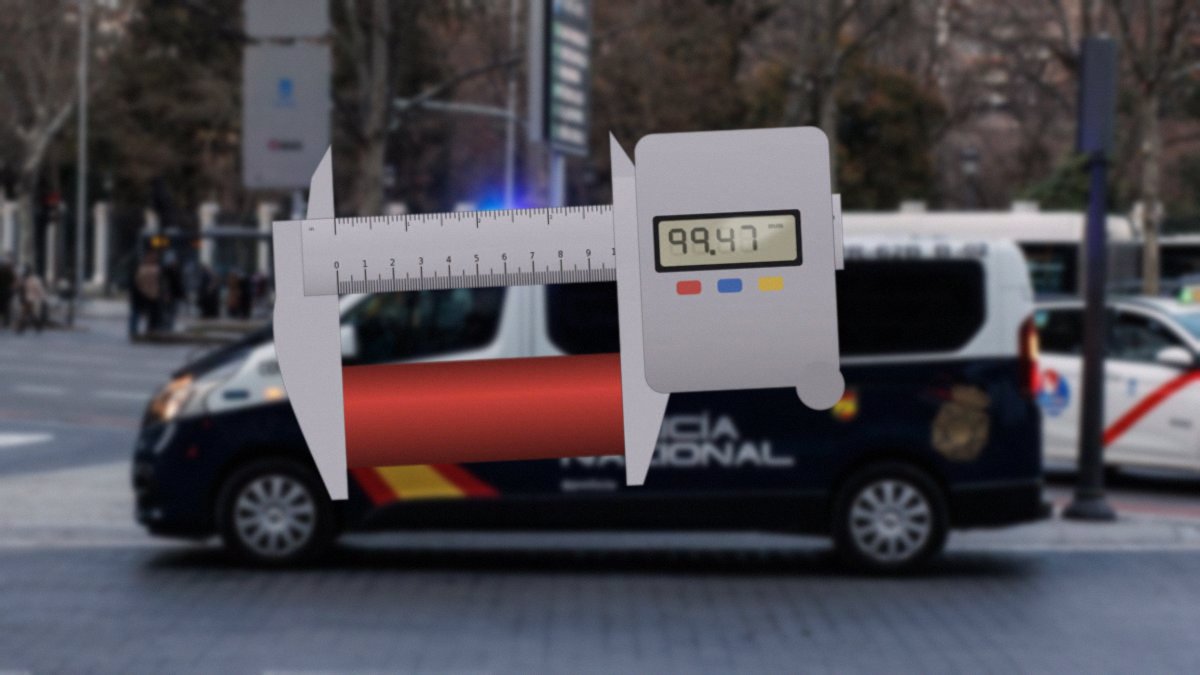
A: 99.47 mm
